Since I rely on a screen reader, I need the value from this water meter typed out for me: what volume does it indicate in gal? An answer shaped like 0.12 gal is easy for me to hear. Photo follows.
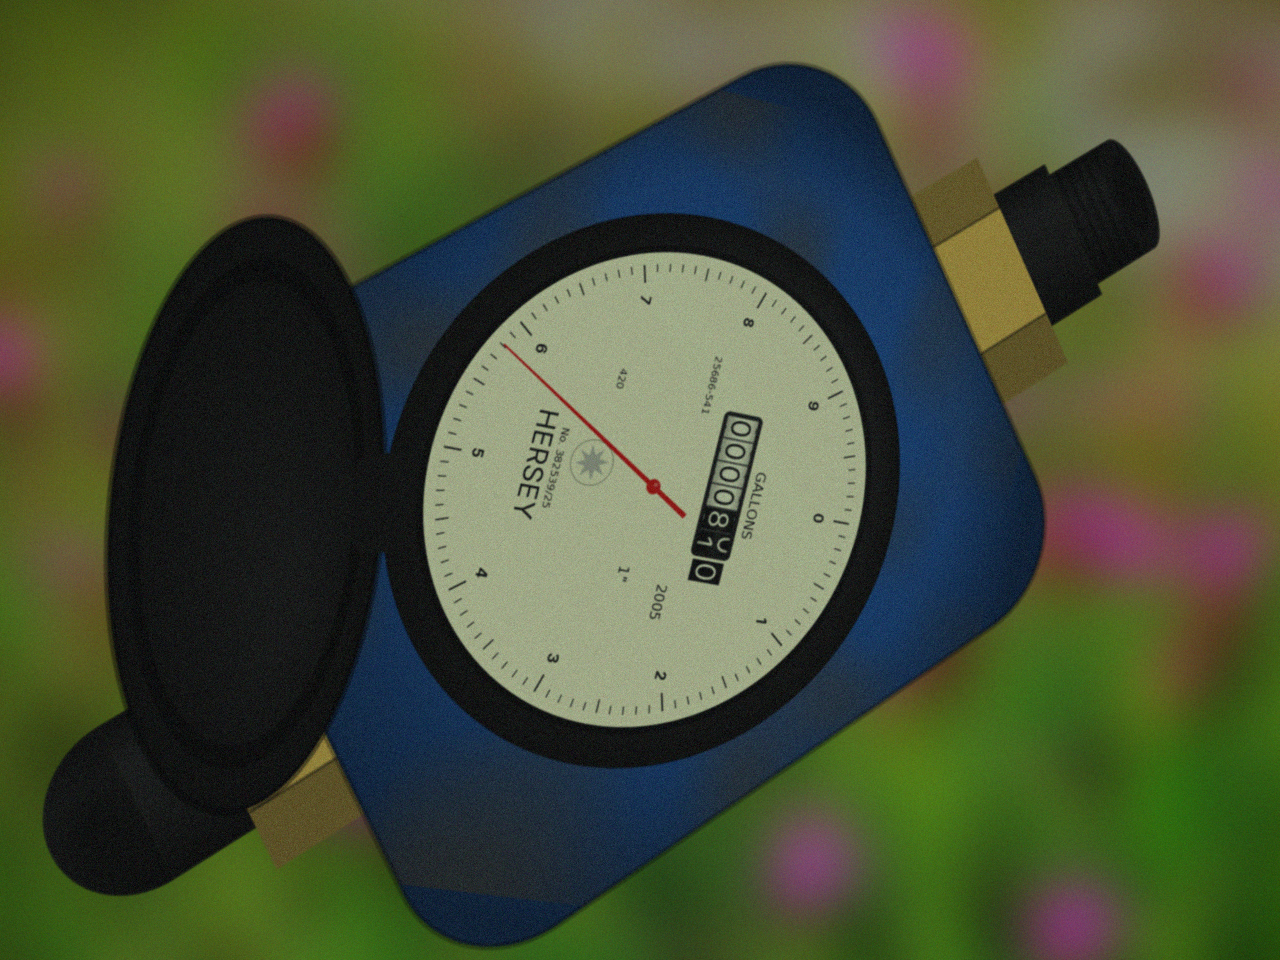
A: 805.8 gal
